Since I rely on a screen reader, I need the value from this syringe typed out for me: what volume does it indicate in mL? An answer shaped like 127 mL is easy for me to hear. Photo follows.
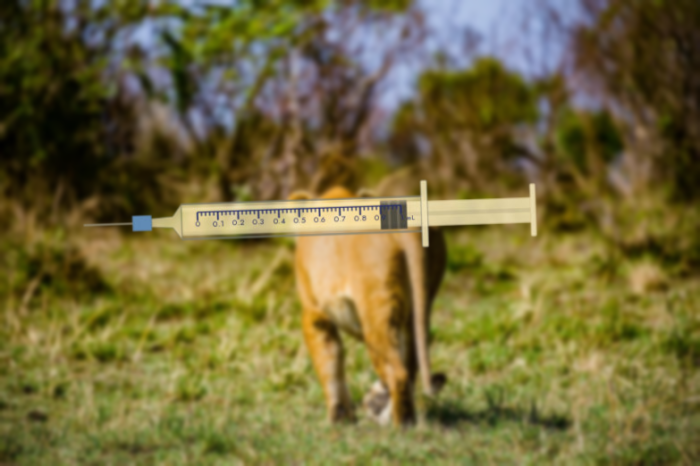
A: 0.9 mL
